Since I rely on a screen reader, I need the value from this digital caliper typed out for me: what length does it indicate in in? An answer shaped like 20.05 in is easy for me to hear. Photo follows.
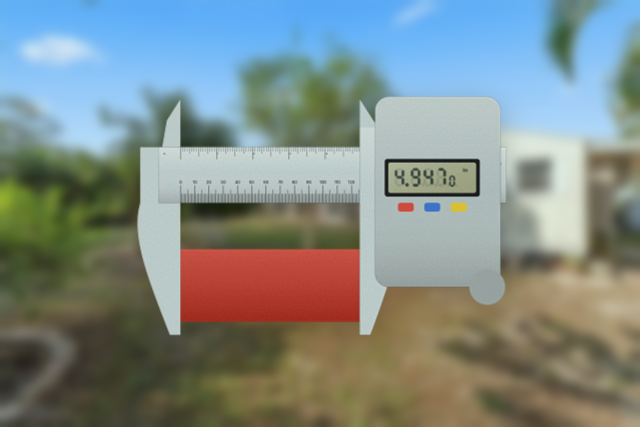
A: 4.9470 in
